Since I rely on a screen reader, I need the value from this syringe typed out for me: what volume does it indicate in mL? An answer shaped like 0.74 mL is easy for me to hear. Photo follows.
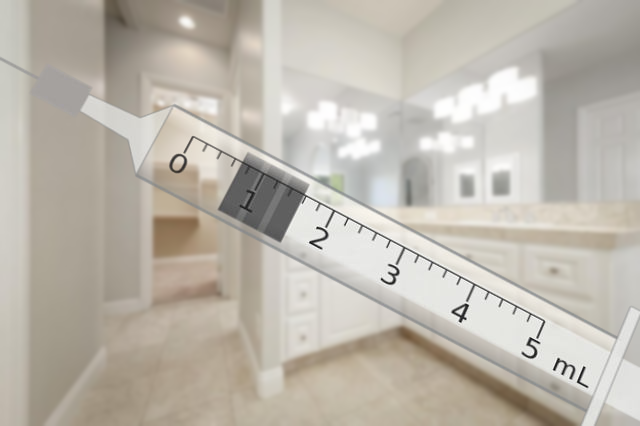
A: 0.7 mL
